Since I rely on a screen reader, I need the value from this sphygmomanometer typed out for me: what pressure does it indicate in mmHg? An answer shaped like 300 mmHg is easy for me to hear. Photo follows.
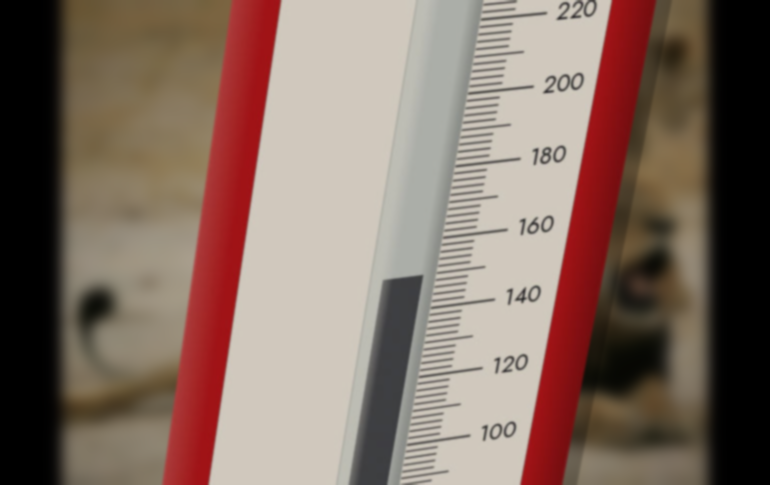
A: 150 mmHg
